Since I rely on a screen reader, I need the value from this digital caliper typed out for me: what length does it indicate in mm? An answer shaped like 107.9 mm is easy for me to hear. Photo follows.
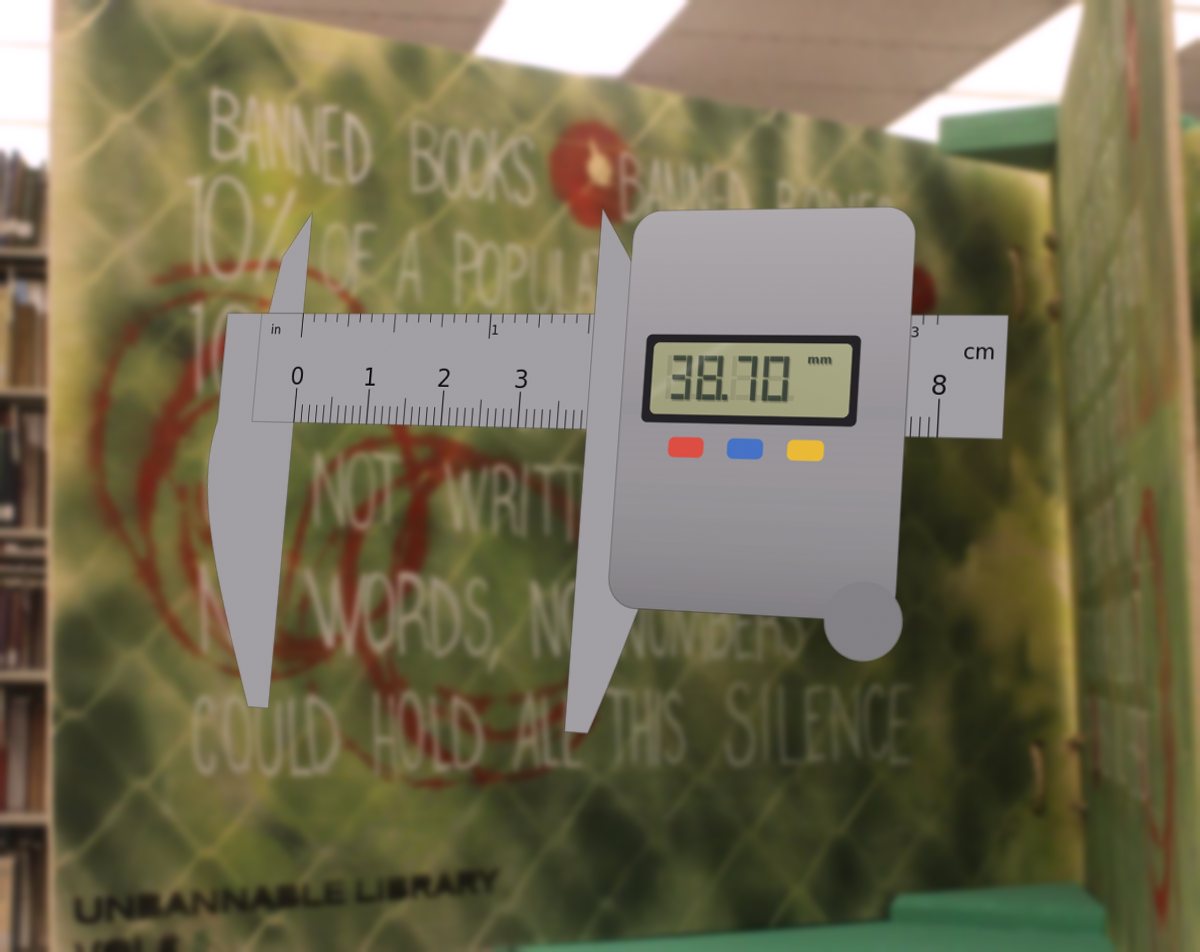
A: 38.70 mm
